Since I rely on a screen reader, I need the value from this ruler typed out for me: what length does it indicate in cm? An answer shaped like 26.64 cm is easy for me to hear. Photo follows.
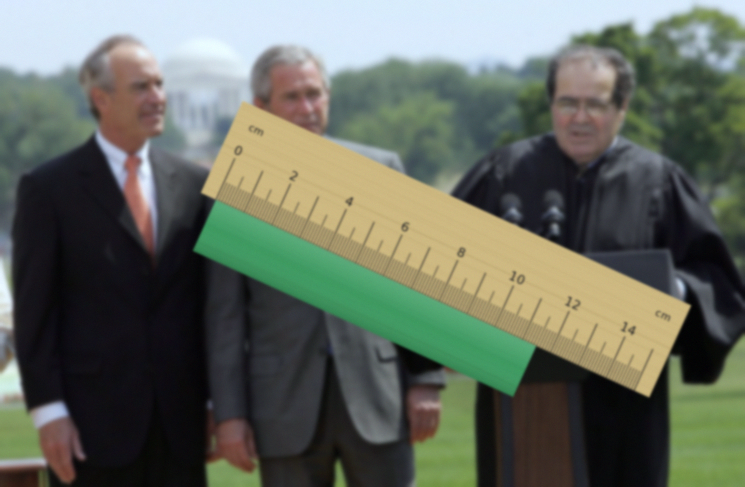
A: 11.5 cm
